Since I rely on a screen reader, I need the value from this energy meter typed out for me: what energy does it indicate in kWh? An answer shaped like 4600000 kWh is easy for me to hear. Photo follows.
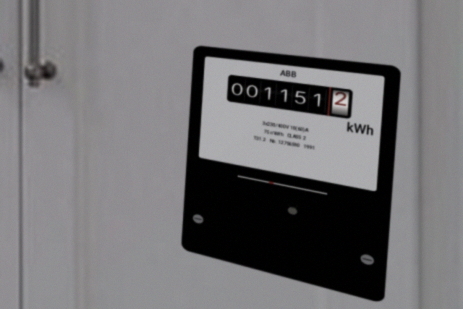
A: 1151.2 kWh
